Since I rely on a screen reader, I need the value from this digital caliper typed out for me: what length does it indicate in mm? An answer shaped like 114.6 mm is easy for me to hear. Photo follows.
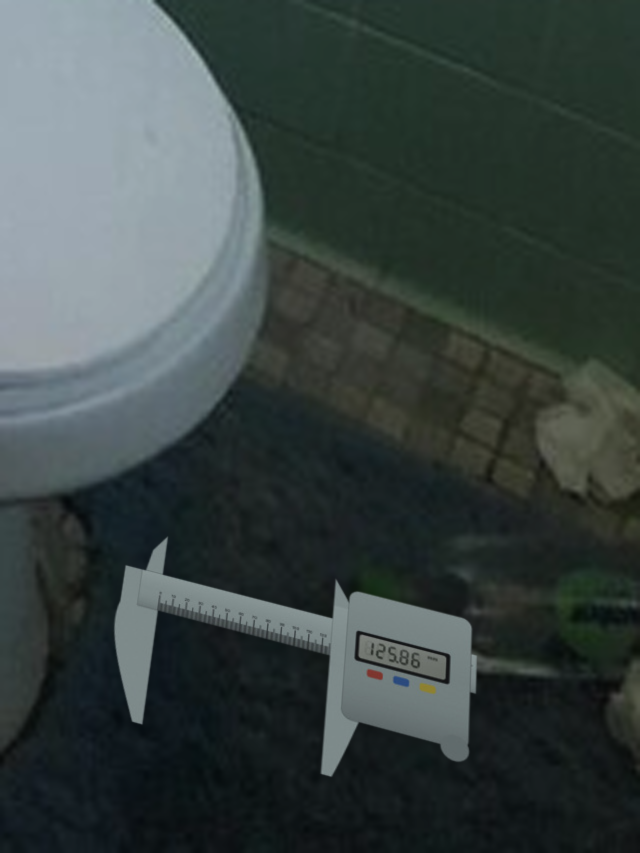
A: 125.86 mm
